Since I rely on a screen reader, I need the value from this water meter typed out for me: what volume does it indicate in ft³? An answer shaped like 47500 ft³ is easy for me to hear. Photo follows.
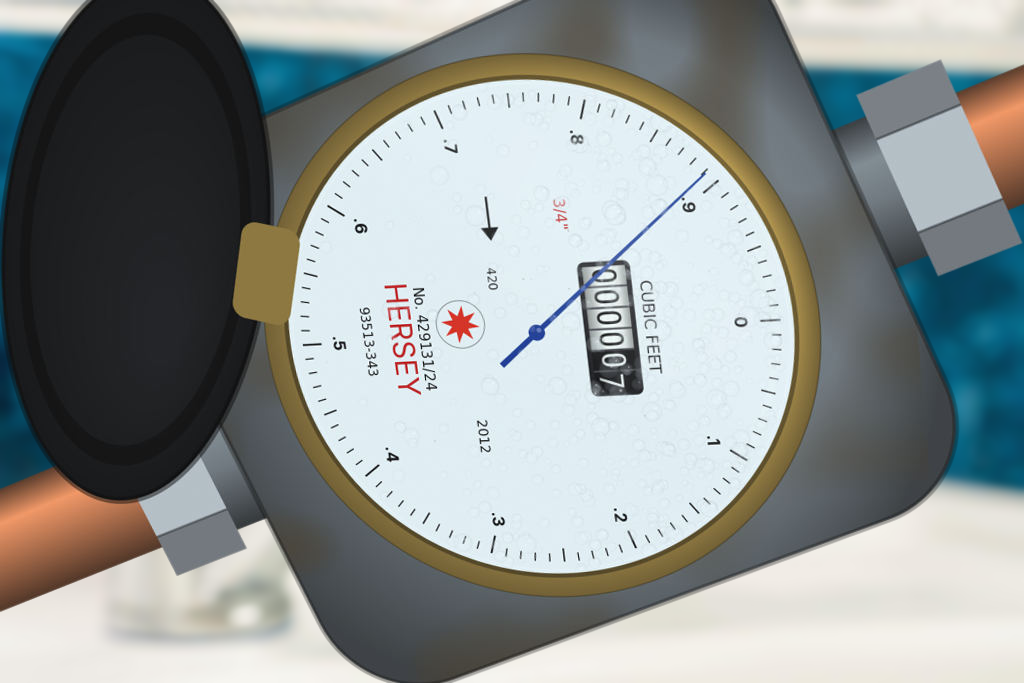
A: 6.89 ft³
